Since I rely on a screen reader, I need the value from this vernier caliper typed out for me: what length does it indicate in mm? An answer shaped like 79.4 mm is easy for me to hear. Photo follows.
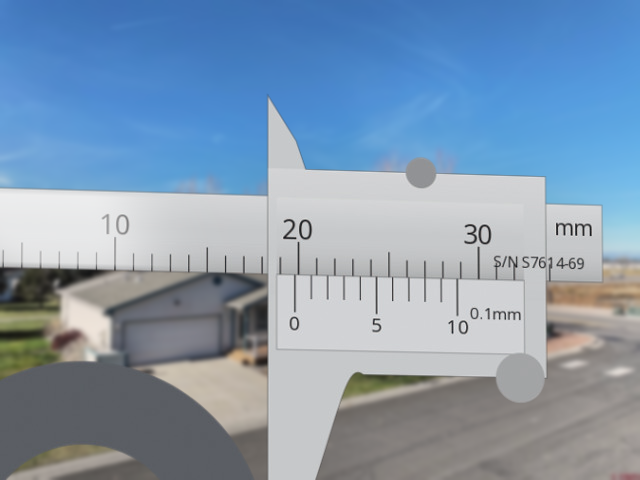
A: 19.8 mm
